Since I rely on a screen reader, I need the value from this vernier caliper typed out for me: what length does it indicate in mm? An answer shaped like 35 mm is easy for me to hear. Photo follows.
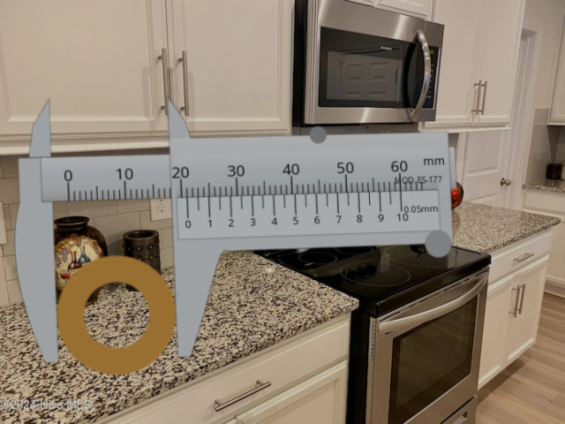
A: 21.0 mm
